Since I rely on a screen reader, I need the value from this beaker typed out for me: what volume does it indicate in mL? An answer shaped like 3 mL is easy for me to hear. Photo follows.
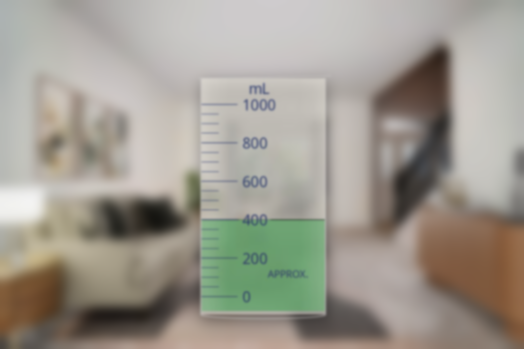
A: 400 mL
